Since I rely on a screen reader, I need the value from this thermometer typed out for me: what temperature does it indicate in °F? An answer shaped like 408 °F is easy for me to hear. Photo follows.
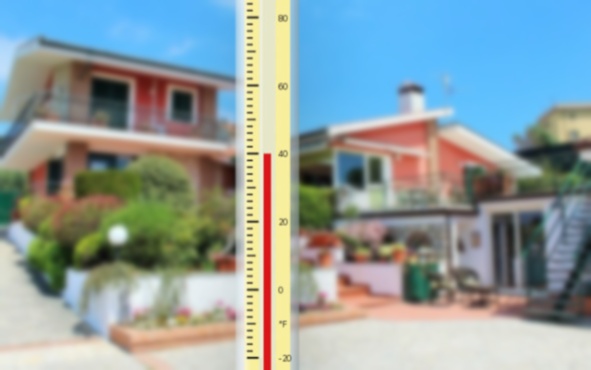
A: 40 °F
